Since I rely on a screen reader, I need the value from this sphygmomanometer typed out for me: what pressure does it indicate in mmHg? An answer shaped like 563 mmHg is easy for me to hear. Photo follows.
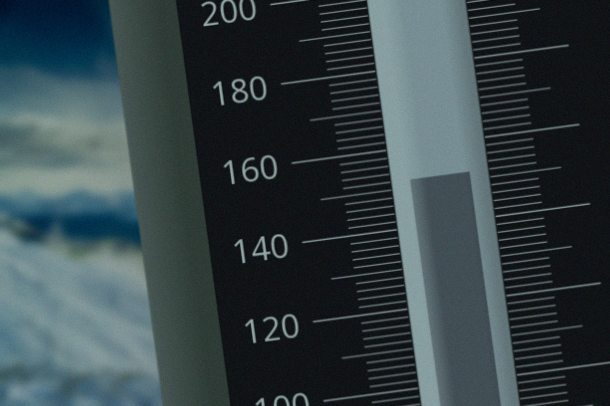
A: 152 mmHg
